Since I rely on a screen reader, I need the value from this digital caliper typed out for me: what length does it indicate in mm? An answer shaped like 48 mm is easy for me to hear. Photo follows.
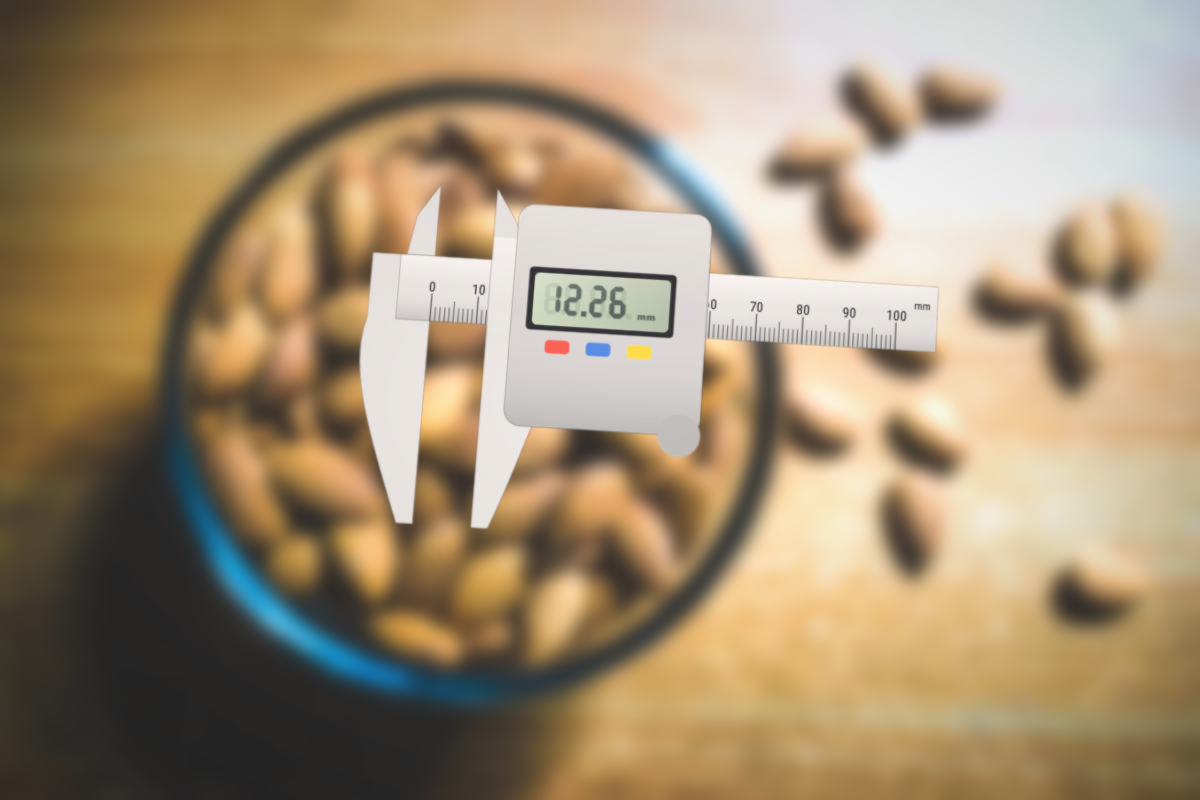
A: 12.26 mm
